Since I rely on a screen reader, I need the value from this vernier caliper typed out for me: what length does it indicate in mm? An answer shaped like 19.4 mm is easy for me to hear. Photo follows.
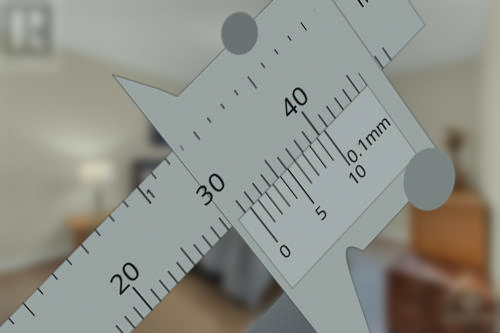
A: 31.6 mm
